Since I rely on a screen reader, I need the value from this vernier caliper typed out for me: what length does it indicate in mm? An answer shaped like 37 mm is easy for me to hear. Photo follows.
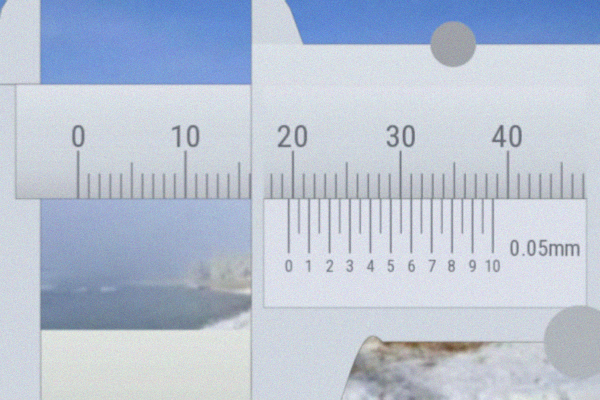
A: 19.6 mm
